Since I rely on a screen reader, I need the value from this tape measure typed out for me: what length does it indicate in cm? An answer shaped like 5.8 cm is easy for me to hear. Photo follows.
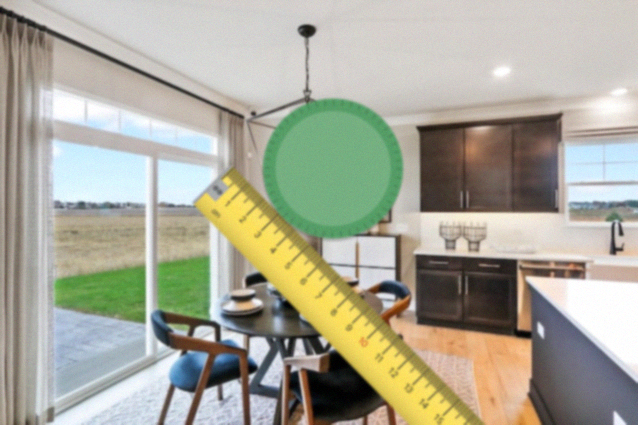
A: 6.5 cm
